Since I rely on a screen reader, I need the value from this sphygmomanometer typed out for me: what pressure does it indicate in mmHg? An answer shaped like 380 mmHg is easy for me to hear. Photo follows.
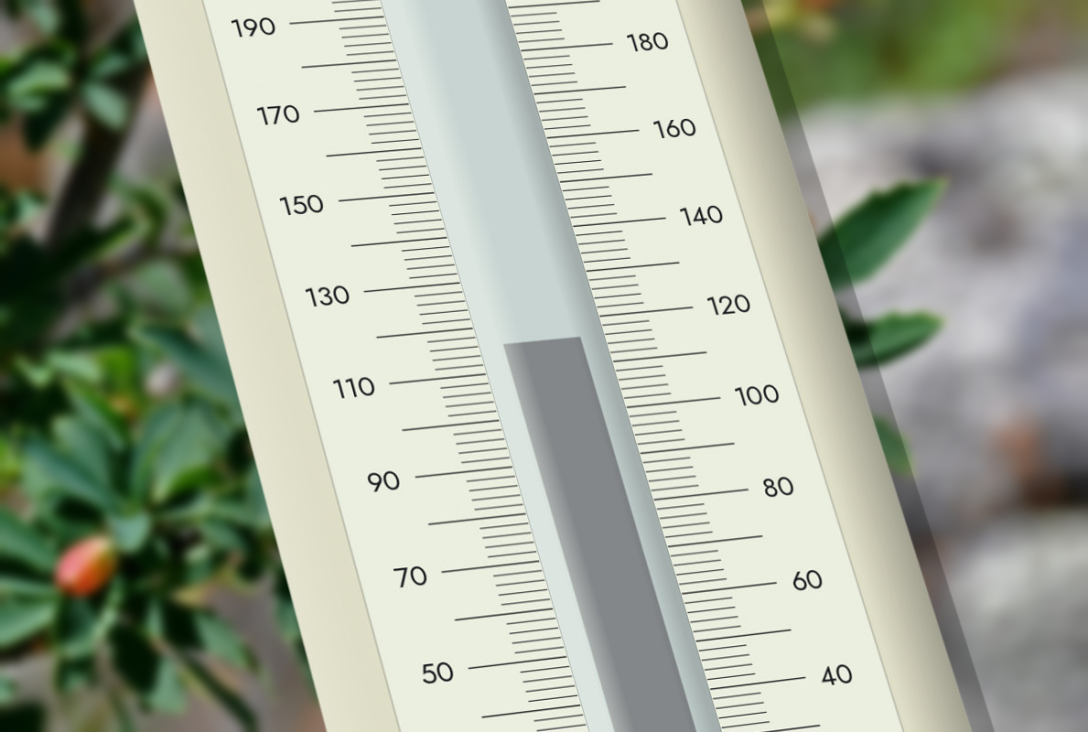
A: 116 mmHg
